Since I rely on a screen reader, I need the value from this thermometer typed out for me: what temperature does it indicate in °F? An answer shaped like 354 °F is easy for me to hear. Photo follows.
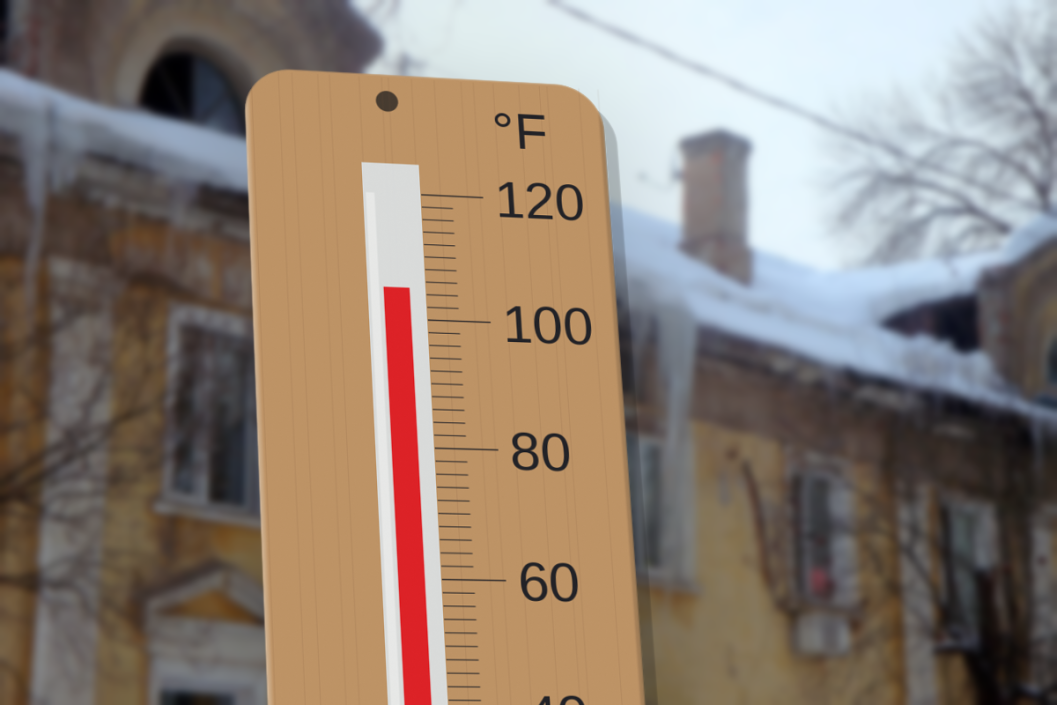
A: 105 °F
